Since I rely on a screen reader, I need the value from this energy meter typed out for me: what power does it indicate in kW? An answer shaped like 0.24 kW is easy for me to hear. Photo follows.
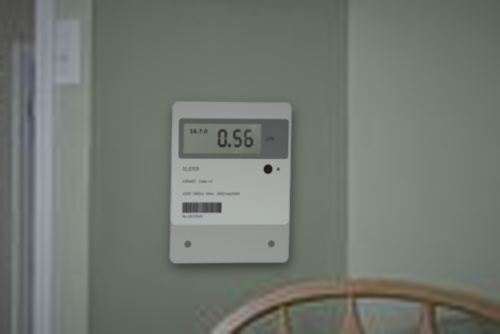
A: 0.56 kW
